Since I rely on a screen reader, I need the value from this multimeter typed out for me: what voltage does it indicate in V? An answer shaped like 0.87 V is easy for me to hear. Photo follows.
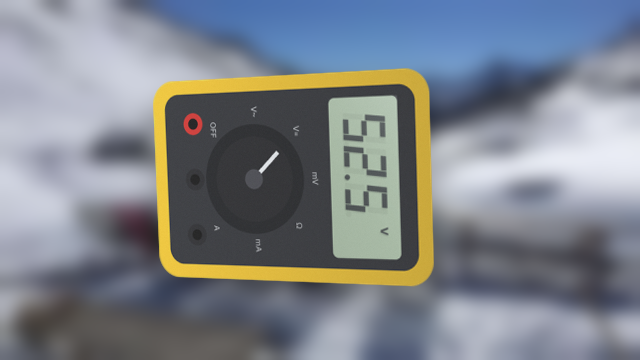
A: 52.5 V
